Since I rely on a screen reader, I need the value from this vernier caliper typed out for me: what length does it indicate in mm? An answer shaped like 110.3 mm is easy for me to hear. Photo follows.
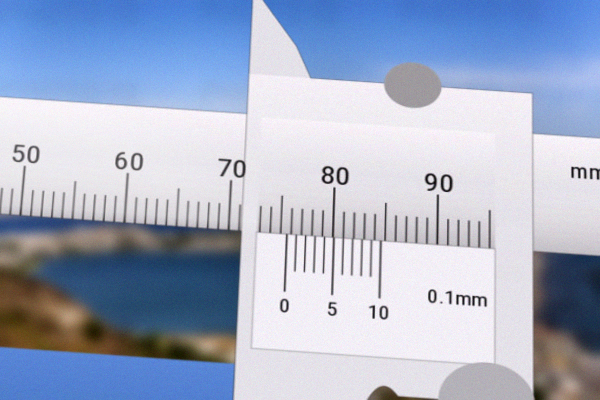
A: 75.6 mm
